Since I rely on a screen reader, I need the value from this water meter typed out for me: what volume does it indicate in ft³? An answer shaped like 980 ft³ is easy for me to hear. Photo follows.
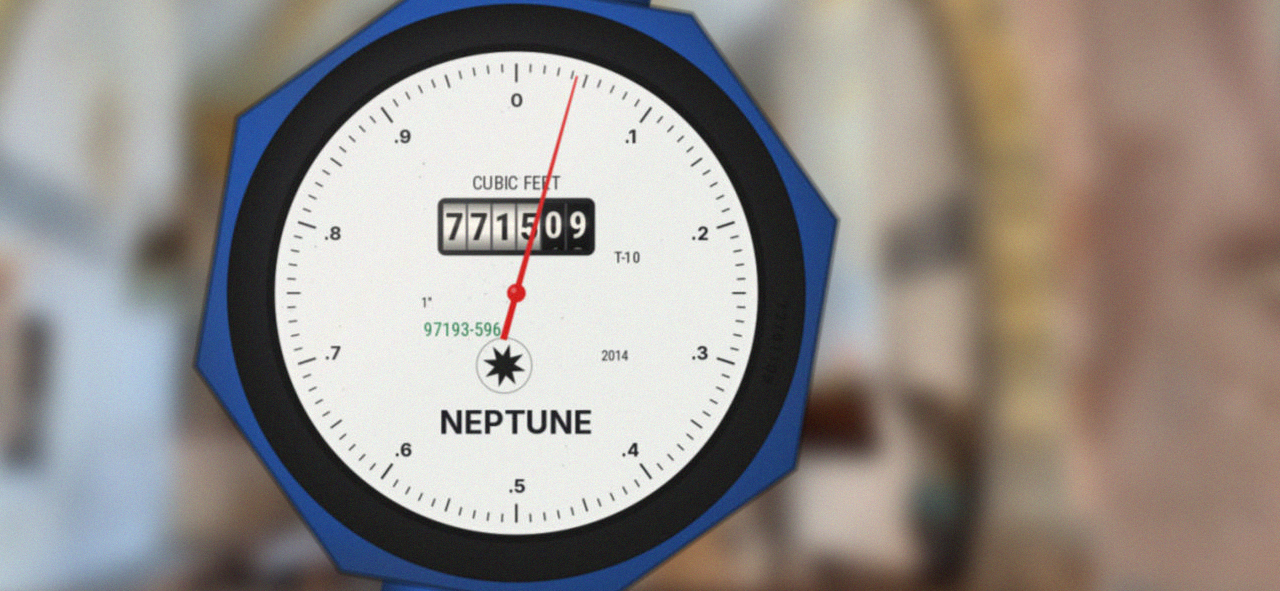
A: 771509.04 ft³
